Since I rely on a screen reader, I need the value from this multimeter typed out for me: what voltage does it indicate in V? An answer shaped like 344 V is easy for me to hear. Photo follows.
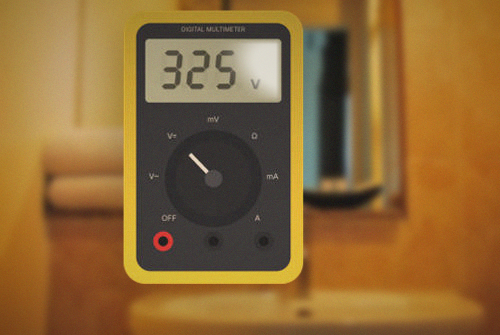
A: 325 V
